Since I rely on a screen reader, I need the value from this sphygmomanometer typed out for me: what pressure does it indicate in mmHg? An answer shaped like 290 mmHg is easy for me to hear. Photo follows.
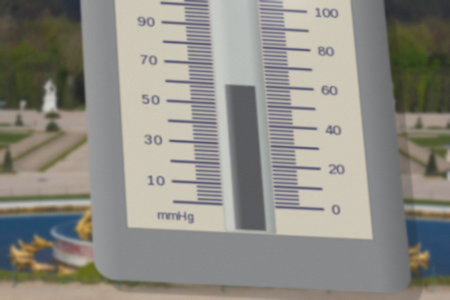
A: 60 mmHg
